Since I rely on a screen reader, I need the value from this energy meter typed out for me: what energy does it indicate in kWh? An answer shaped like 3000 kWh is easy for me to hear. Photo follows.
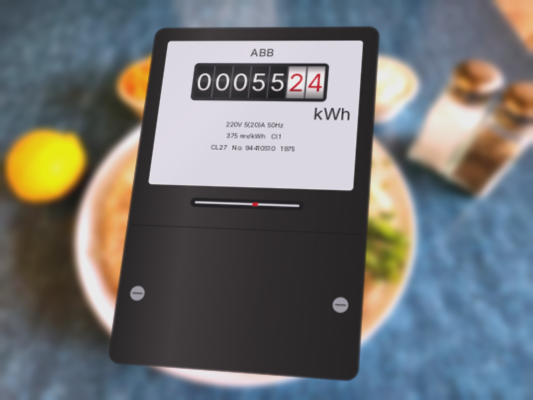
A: 55.24 kWh
